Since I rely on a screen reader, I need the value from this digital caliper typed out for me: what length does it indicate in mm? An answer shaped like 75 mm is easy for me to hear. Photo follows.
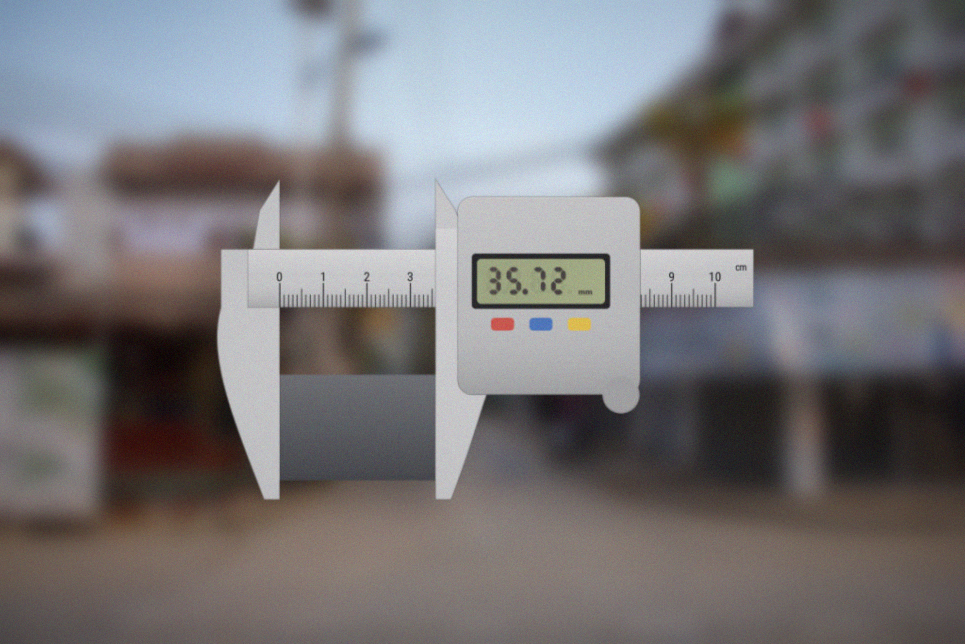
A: 35.72 mm
